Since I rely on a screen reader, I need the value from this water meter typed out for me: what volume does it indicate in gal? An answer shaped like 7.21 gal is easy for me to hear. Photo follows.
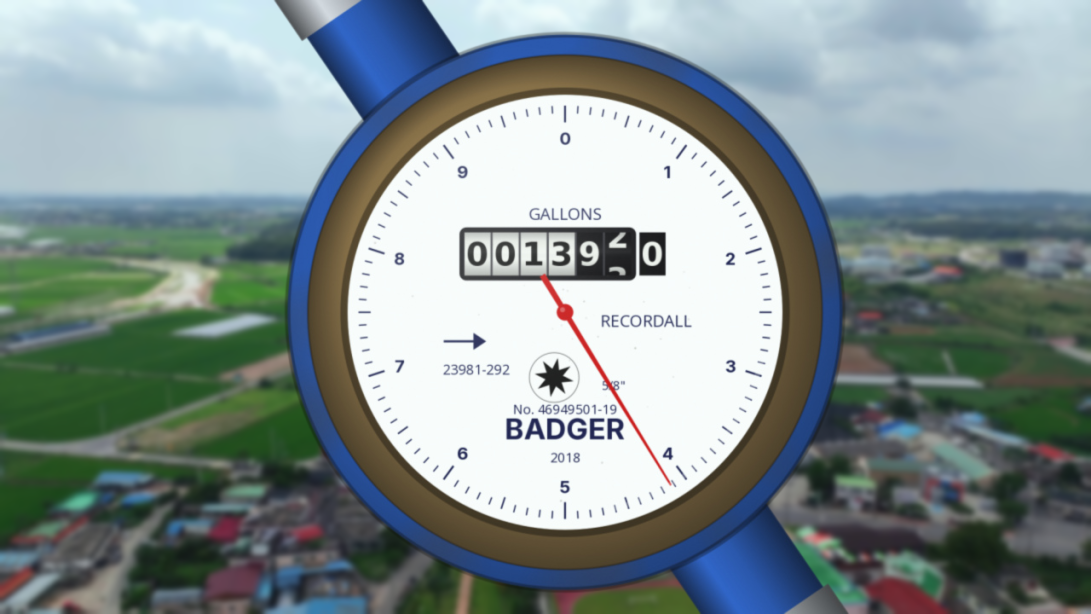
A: 13924.1 gal
